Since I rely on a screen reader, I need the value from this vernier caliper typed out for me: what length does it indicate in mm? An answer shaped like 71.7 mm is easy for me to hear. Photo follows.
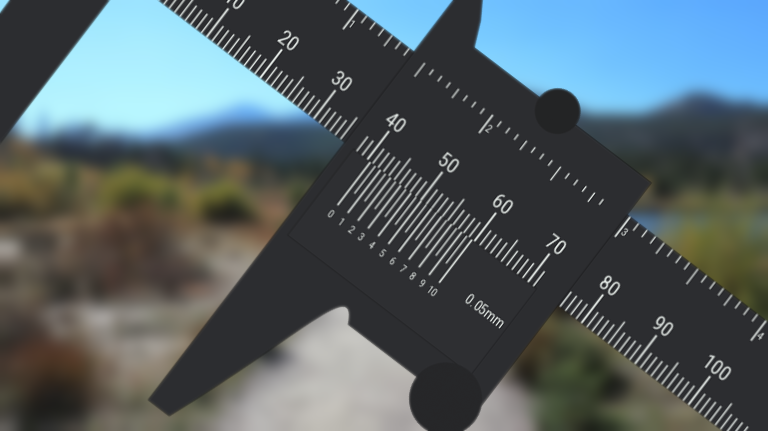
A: 40.6 mm
